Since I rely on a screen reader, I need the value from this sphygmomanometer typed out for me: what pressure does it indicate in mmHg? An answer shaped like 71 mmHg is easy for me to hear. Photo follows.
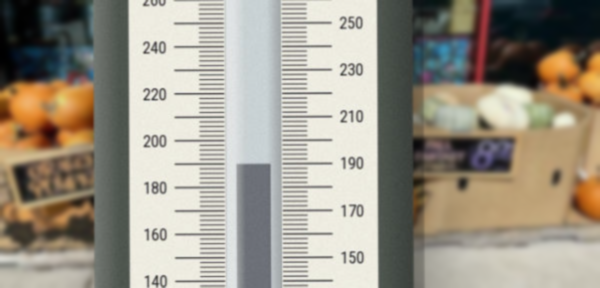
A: 190 mmHg
